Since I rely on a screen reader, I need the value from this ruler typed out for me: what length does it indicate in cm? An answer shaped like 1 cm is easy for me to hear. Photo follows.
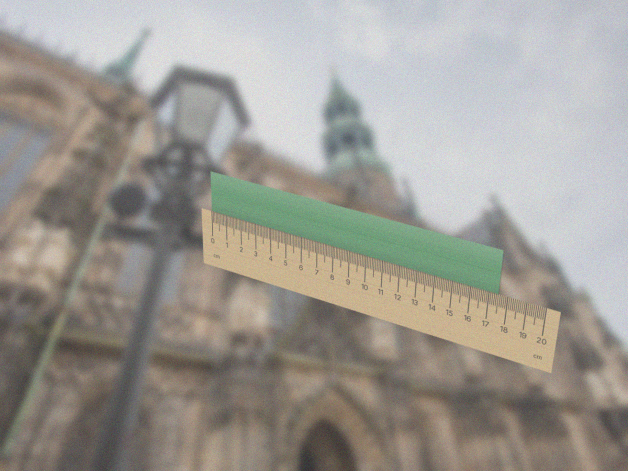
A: 17.5 cm
